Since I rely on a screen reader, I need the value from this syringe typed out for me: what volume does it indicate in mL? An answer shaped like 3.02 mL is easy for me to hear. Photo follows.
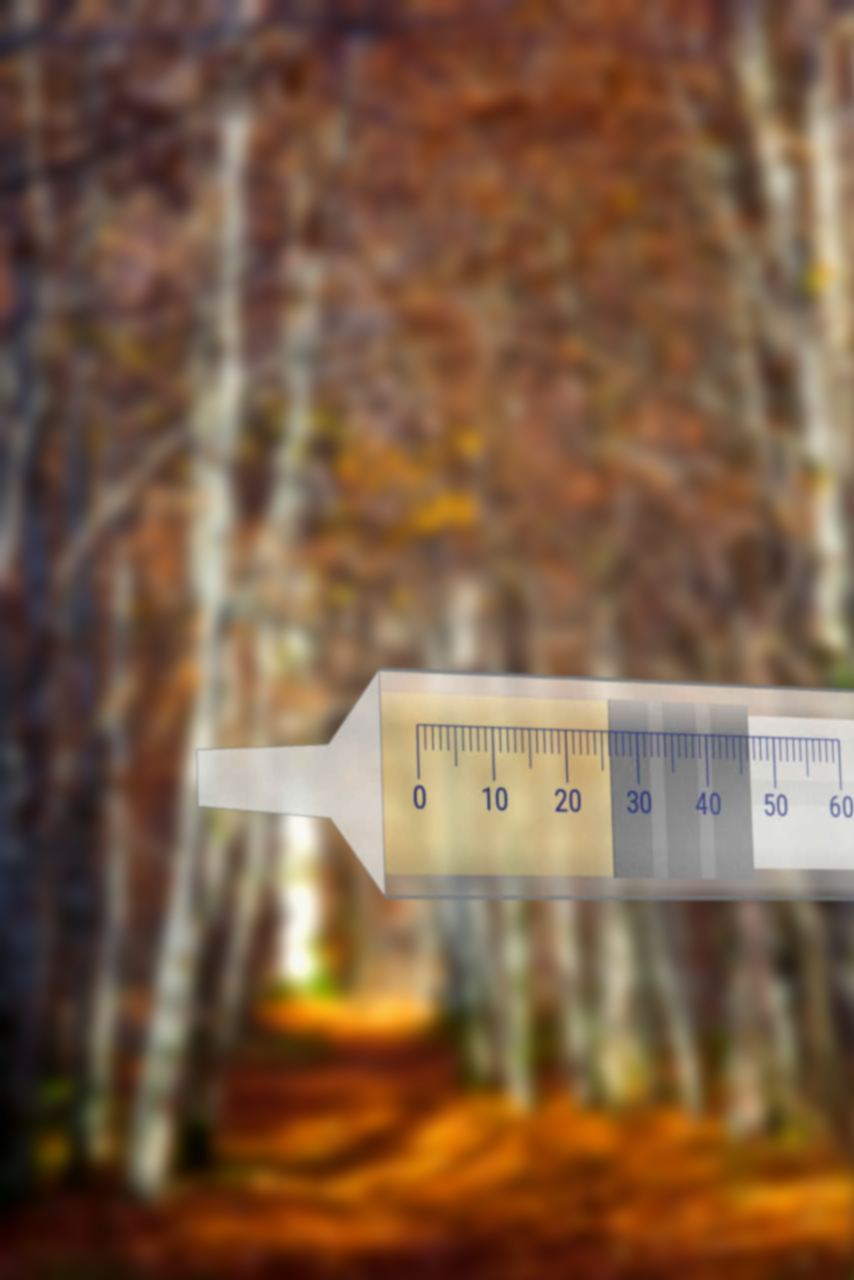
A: 26 mL
